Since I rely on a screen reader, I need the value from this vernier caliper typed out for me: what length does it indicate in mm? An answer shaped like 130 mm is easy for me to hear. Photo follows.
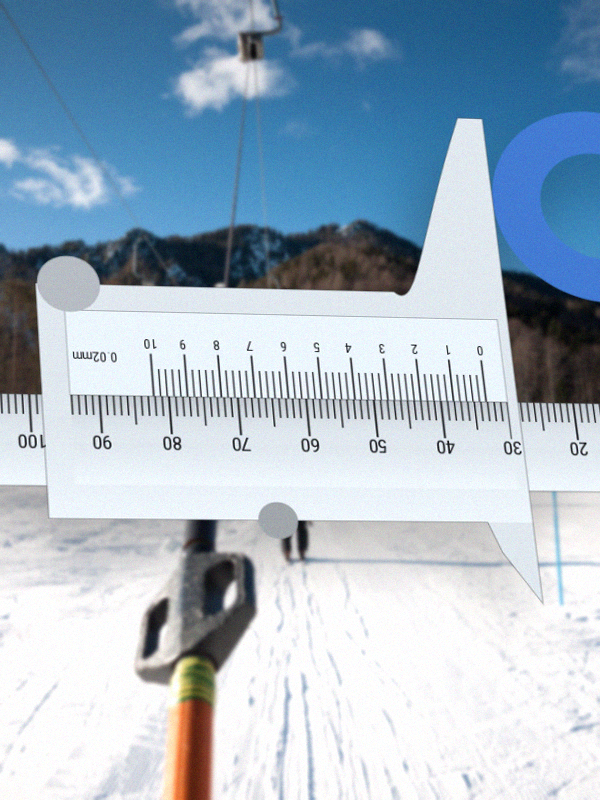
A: 33.2 mm
